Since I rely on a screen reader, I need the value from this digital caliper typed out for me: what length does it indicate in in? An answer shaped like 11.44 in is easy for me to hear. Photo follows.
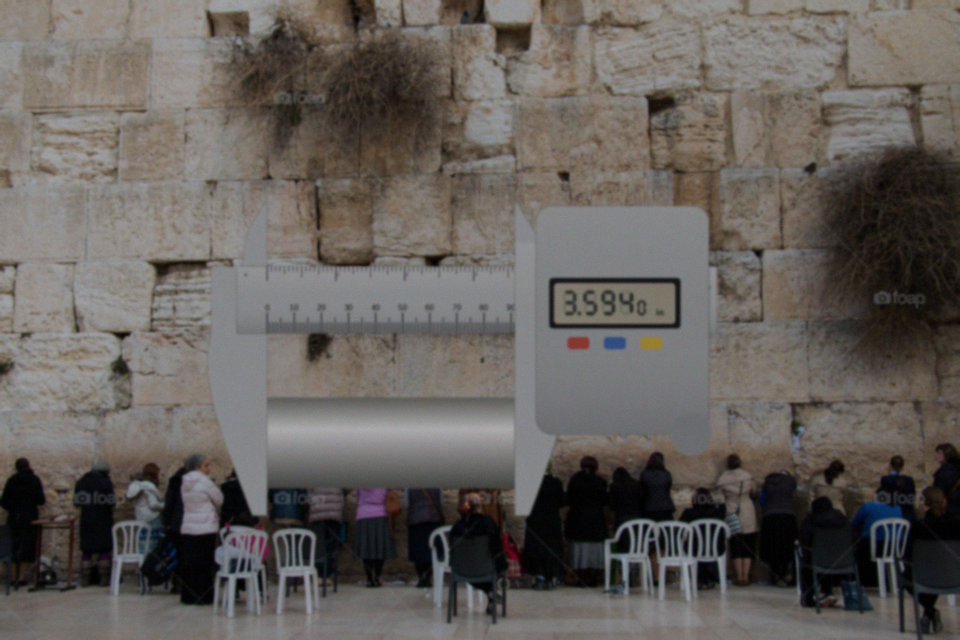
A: 3.5940 in
